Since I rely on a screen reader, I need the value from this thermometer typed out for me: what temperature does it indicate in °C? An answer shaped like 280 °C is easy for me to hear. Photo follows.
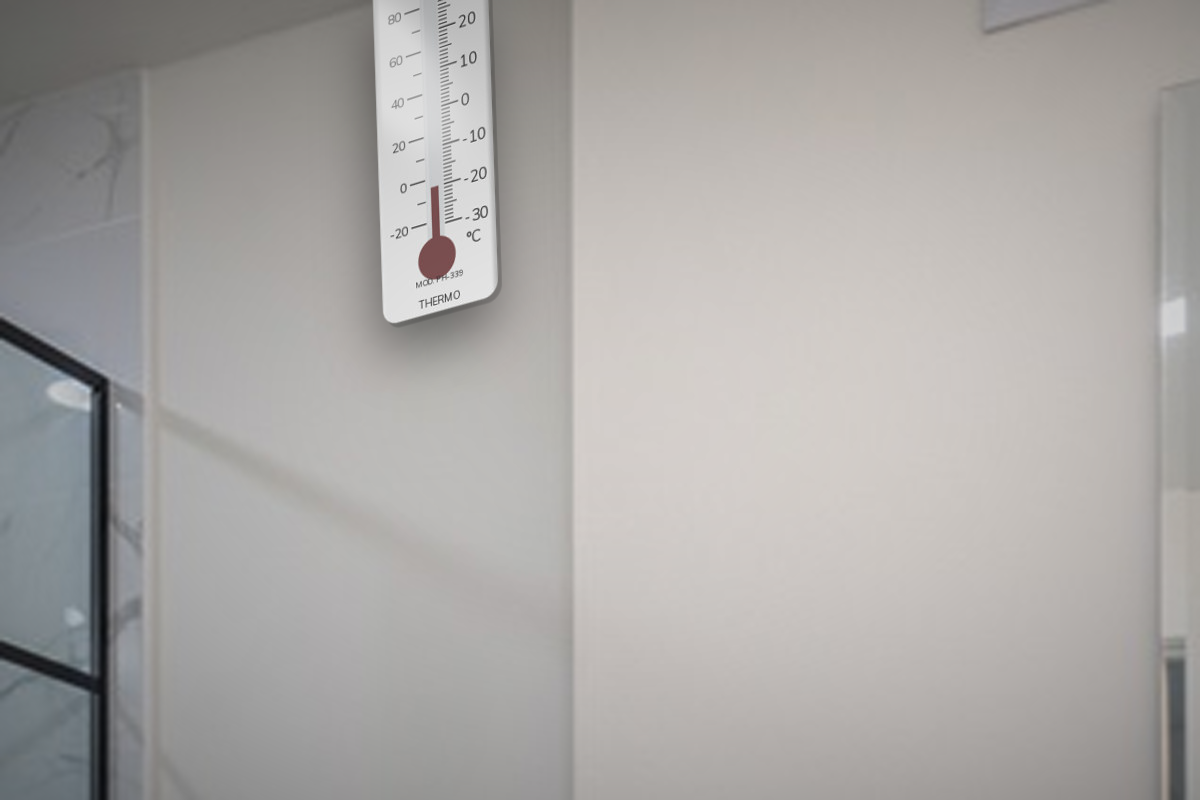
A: -20 °C
